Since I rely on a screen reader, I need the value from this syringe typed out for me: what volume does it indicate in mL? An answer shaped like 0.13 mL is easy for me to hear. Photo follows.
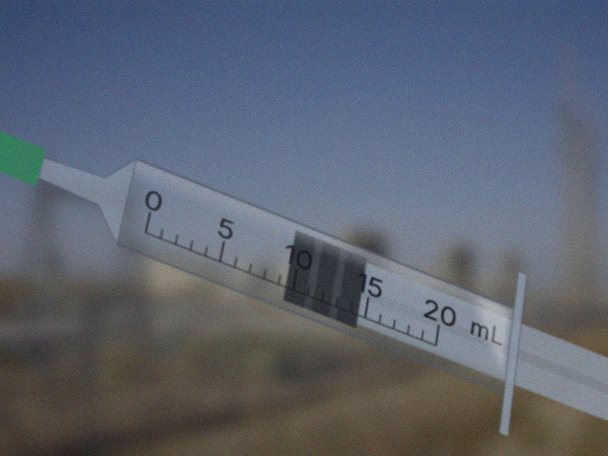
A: 9.5 mL
